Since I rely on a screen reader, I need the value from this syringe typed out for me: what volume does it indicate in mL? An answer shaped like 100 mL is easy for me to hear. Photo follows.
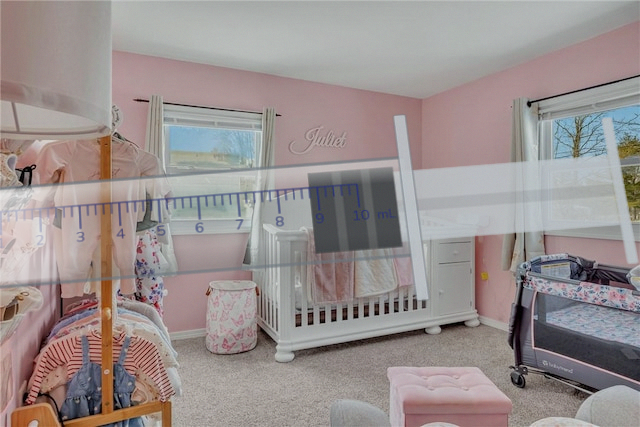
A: 8.8 mL
